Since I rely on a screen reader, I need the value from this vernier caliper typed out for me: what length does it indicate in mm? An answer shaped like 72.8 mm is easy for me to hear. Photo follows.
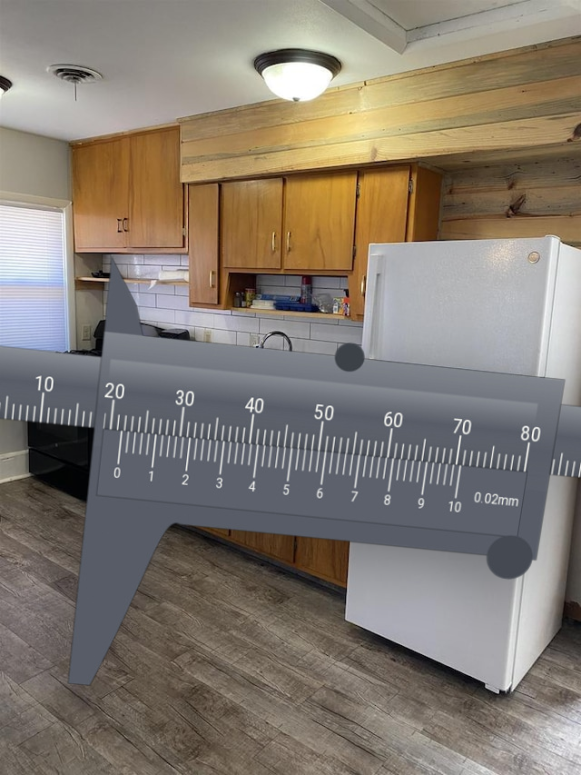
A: 21.6 mm
